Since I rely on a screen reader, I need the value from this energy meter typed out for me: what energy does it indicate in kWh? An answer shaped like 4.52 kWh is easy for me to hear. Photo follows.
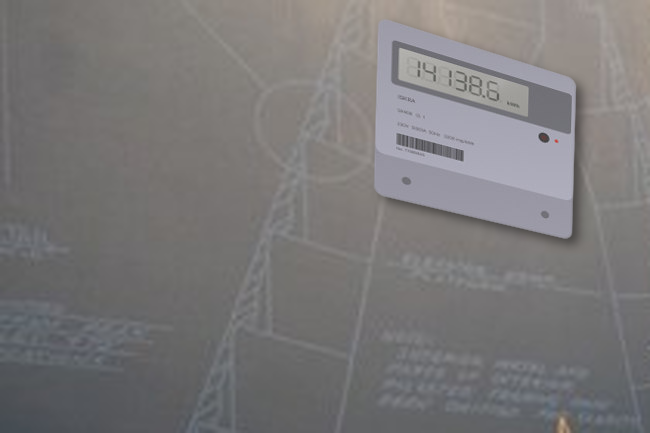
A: 14138.6 kWh
